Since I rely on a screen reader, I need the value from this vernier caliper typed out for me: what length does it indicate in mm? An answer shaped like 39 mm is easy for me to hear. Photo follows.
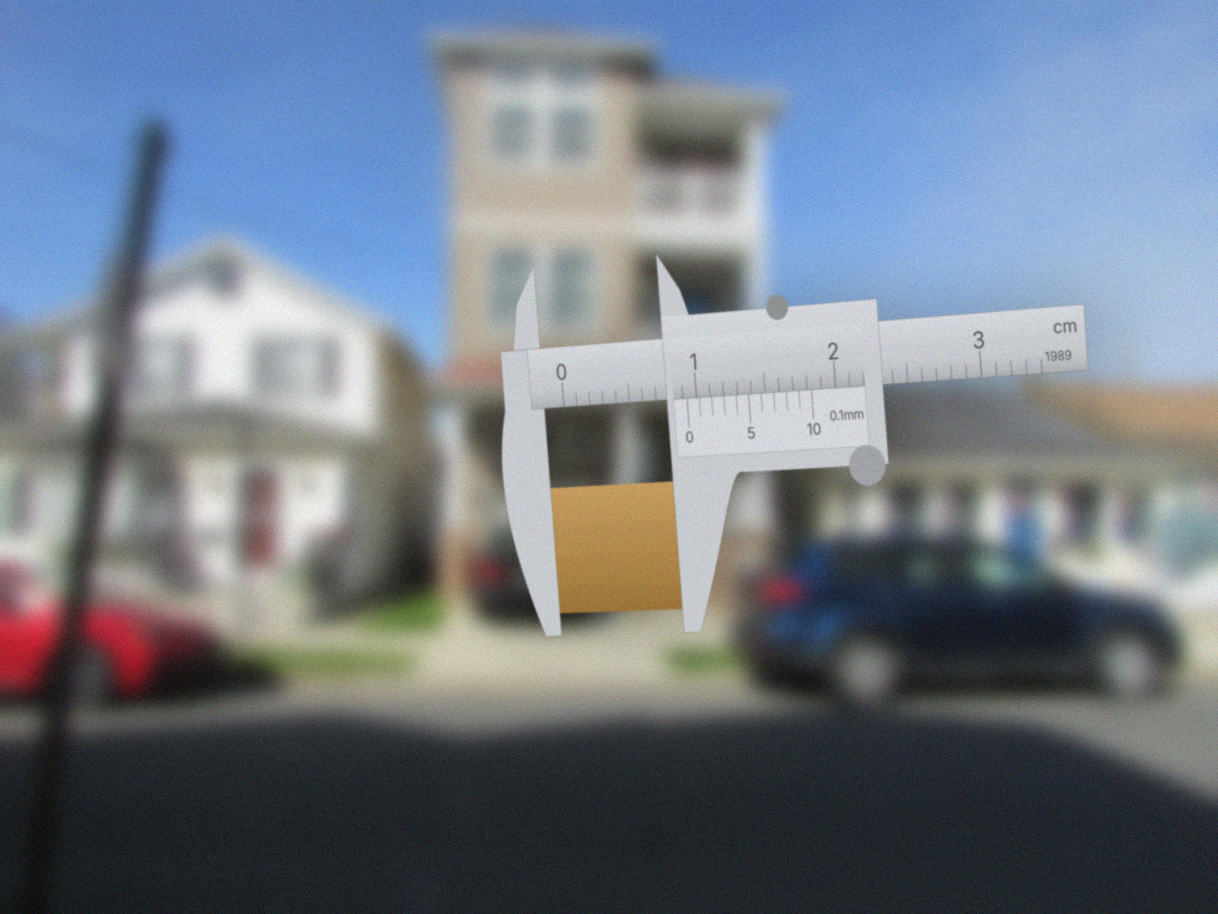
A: 9.3 mm
